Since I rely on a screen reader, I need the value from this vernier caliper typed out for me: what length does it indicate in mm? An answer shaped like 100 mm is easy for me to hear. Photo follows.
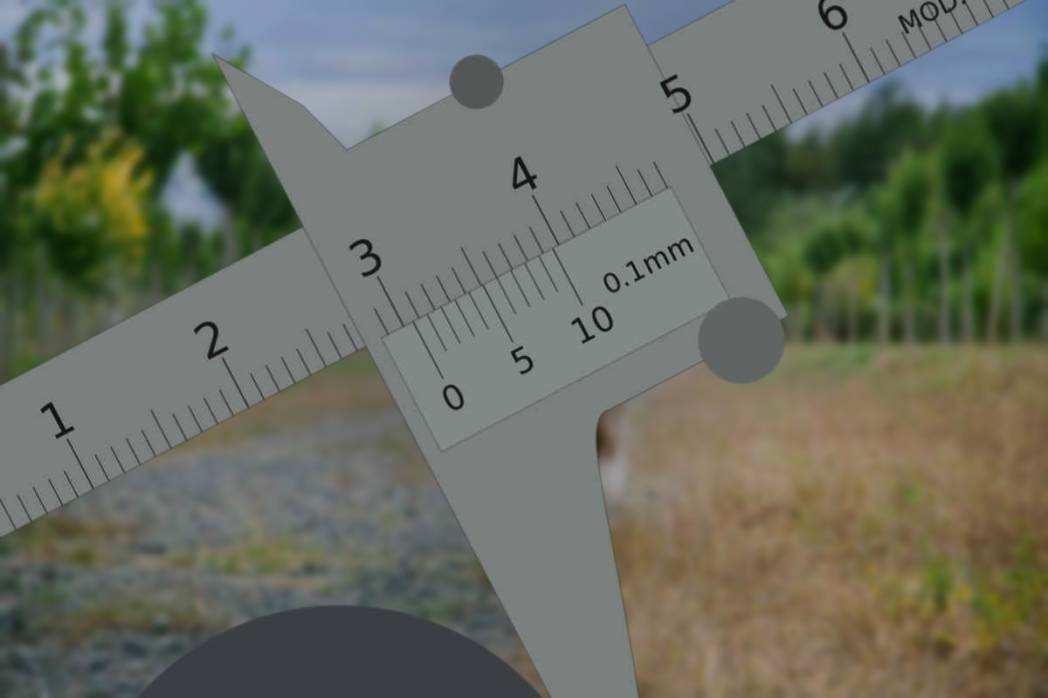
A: 30.6 mm
